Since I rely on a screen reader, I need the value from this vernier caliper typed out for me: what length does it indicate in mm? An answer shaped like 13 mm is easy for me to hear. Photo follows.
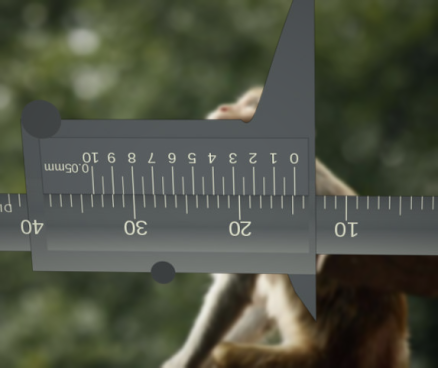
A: 14.8 mm
